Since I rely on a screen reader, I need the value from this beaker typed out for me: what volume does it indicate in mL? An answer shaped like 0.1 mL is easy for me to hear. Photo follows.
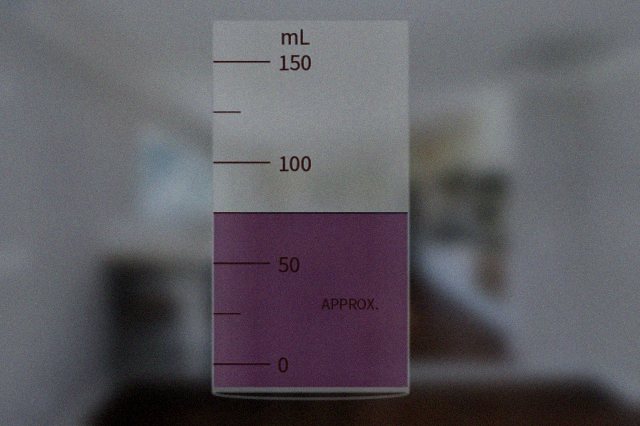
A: 75 mL
